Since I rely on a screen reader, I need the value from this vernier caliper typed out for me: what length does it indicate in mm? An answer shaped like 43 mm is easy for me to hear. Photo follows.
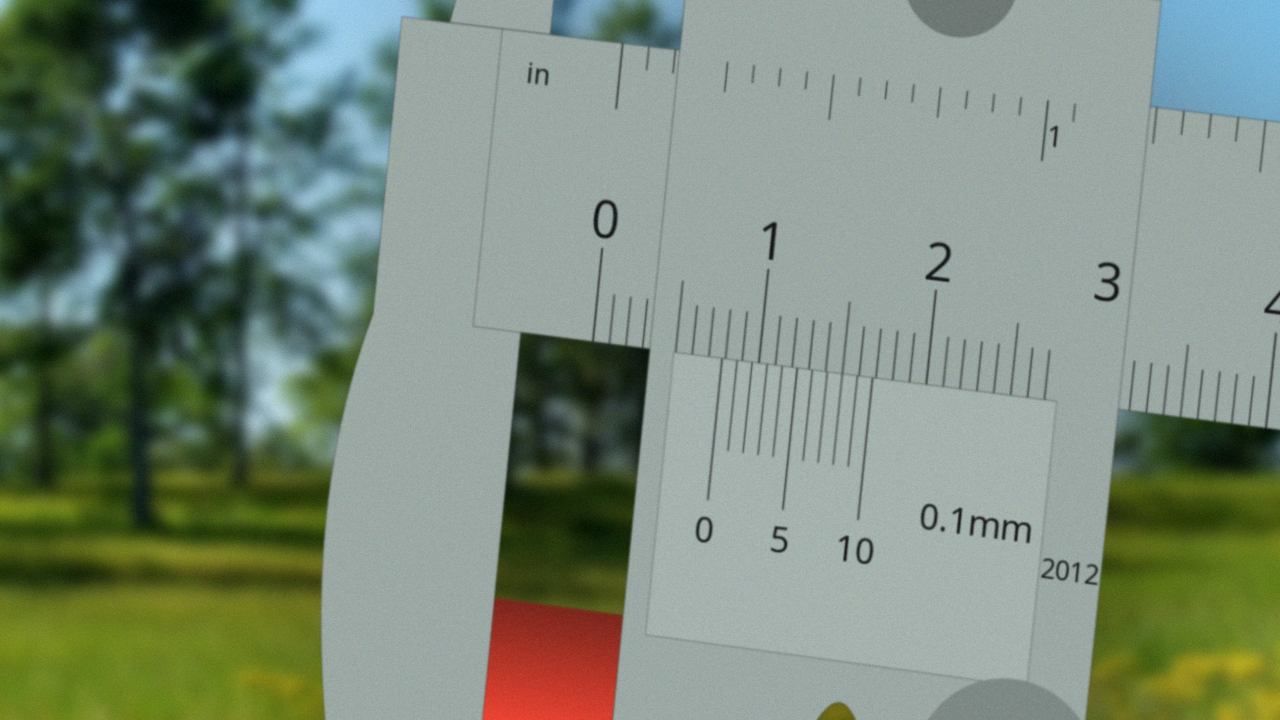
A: 7.8 mm
